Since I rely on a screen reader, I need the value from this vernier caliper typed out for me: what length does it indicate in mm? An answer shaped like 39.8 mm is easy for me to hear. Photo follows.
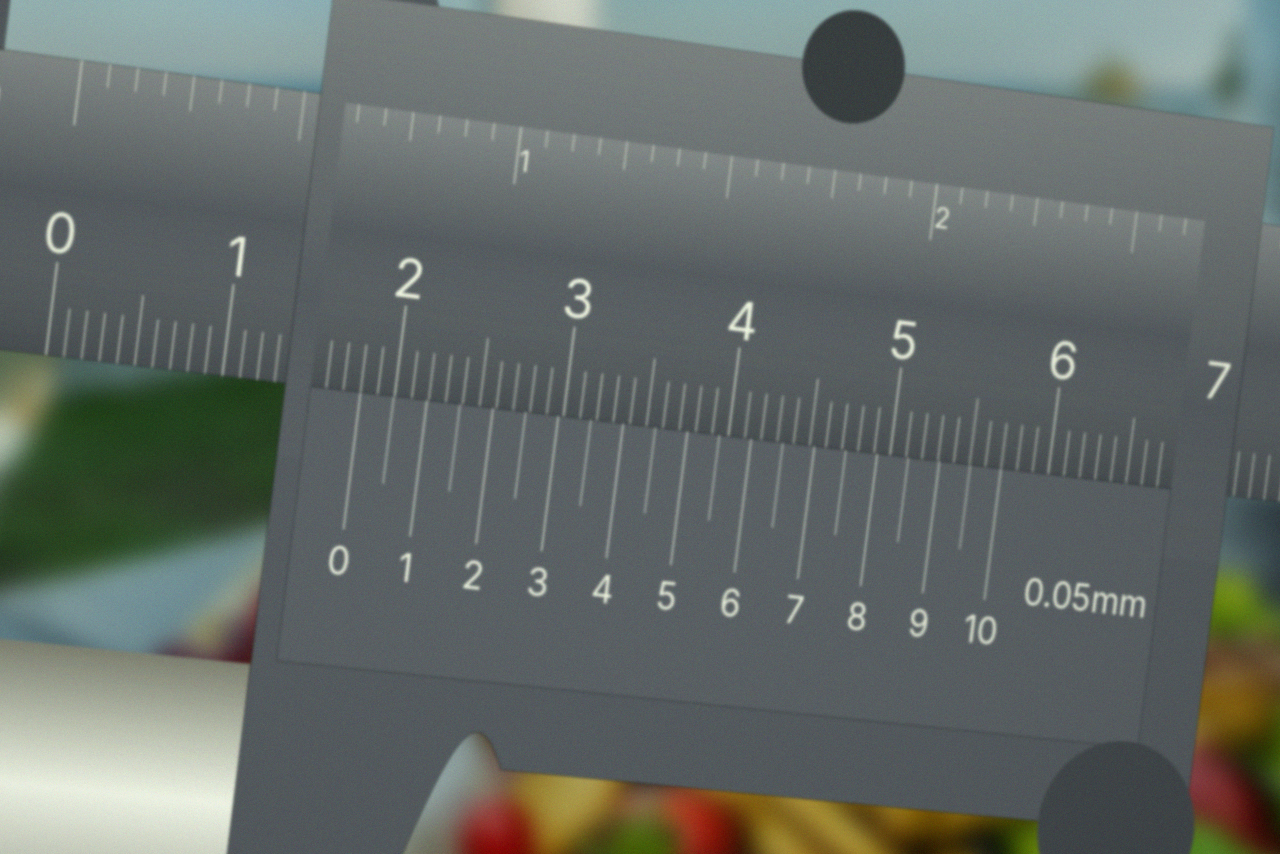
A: 18.0 mm
